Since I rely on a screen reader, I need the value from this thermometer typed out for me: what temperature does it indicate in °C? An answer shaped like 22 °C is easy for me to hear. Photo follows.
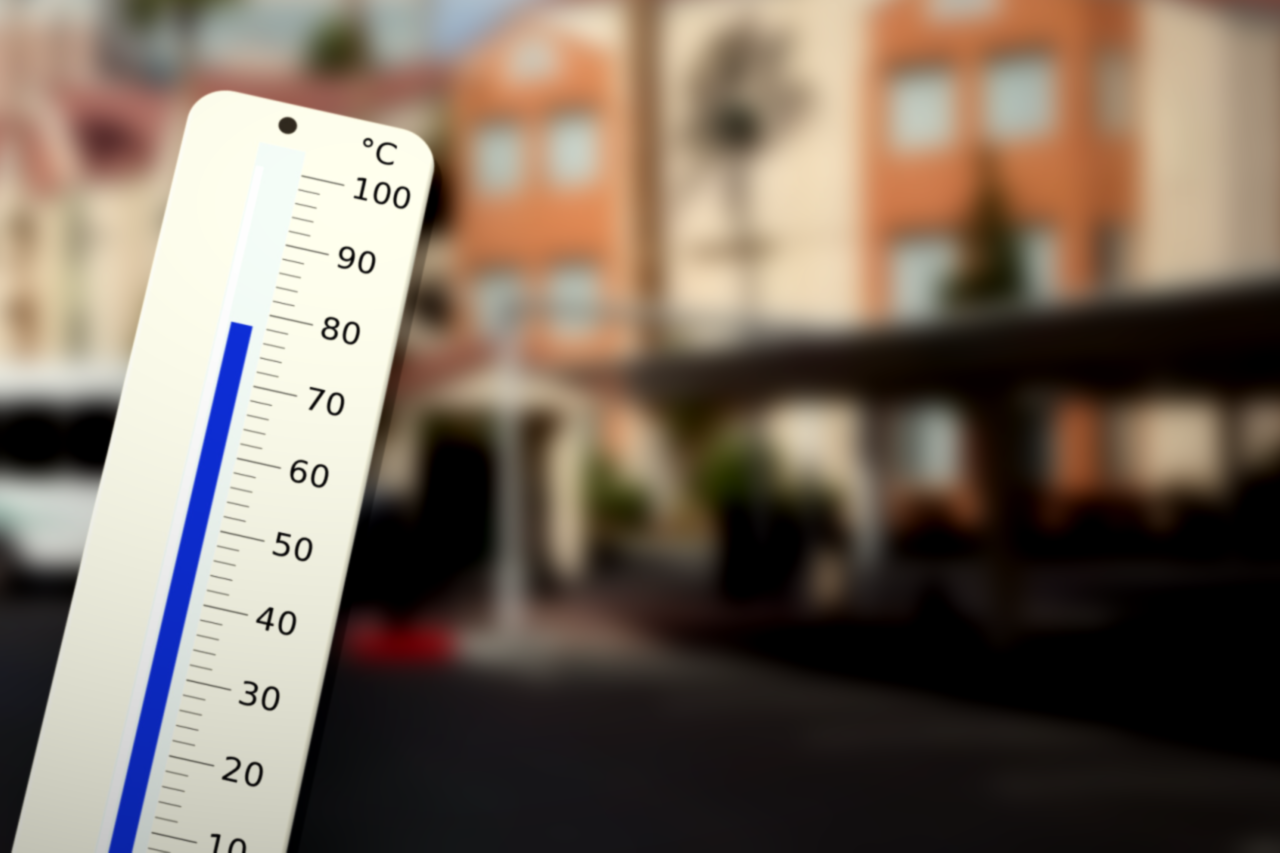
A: 78 °C
